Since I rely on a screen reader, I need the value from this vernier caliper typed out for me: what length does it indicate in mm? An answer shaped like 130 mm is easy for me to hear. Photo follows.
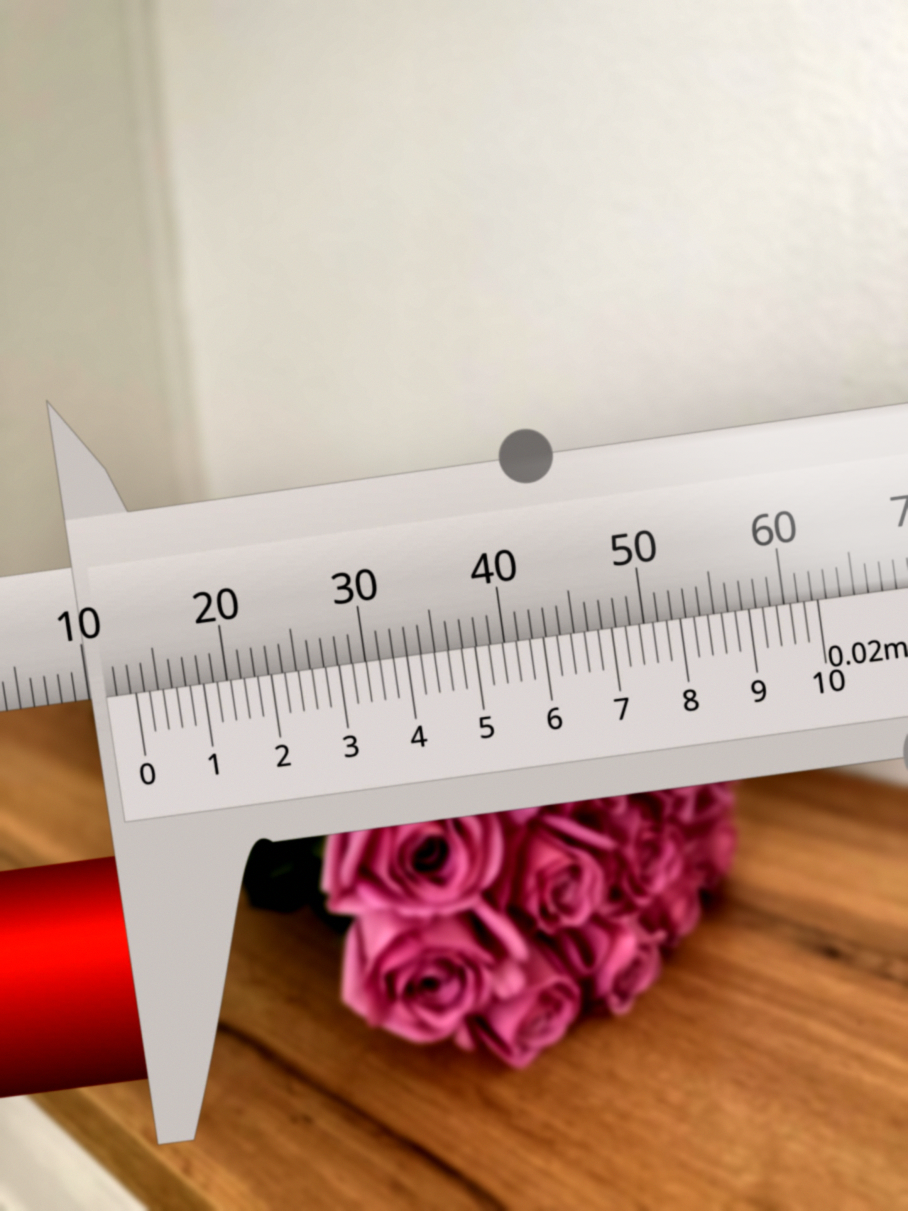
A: 13.4 mm
